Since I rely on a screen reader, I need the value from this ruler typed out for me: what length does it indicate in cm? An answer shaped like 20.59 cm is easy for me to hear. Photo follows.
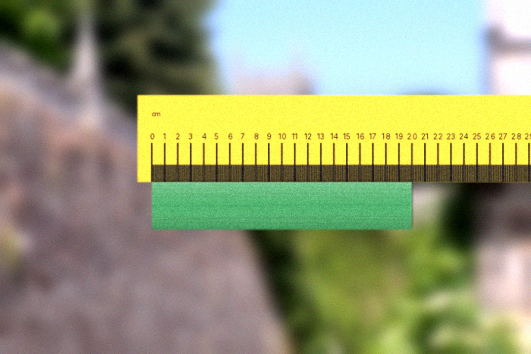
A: 20 cm
